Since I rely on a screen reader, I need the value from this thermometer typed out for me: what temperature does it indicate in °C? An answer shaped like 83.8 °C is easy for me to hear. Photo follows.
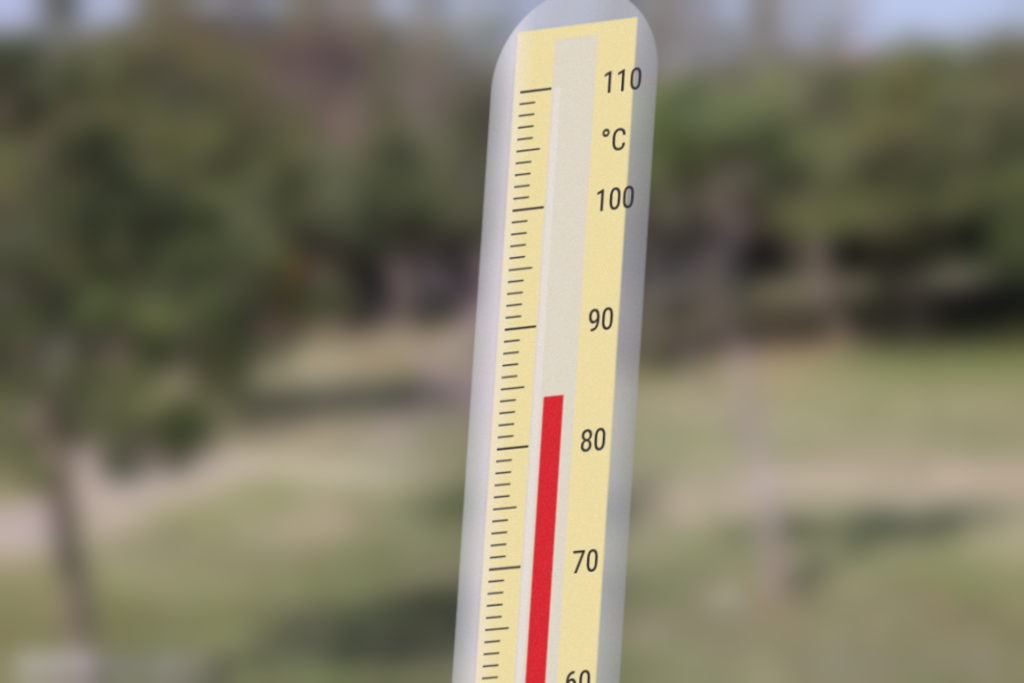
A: 84 °C
